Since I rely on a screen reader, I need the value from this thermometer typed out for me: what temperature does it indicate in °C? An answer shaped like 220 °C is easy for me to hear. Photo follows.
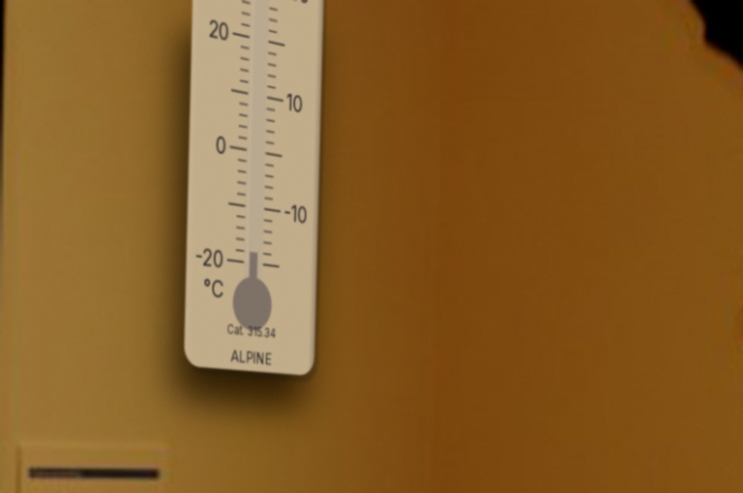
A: -18 °C
